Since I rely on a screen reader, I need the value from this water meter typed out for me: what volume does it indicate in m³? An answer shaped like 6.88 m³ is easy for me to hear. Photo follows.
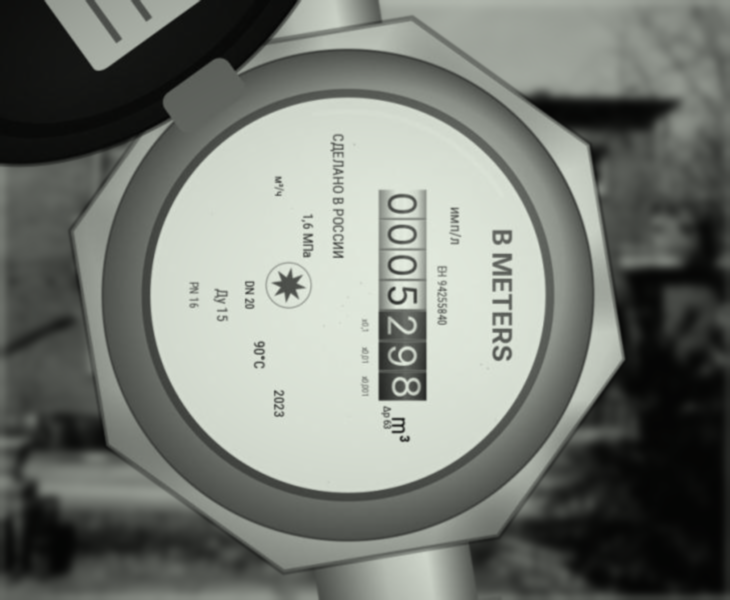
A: 5.298 m³
